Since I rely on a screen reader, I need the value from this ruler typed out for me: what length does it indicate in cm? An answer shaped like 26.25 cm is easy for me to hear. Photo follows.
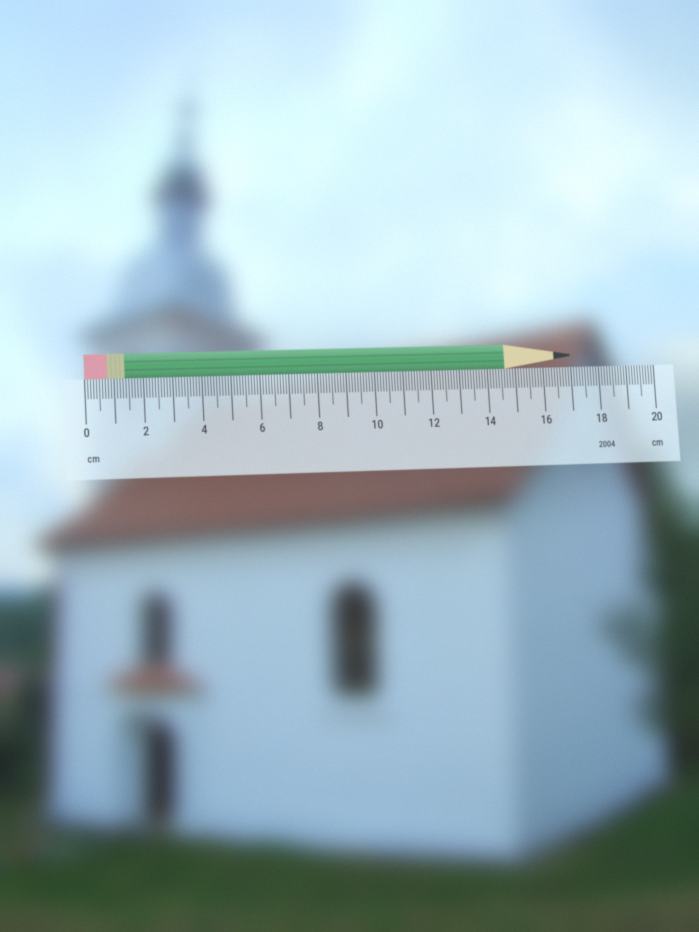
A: 17 cm
